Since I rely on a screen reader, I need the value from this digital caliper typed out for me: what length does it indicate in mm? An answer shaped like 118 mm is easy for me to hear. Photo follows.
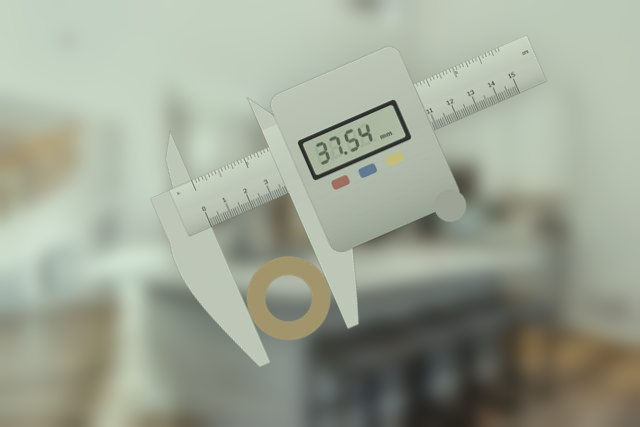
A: 37.54 mm
